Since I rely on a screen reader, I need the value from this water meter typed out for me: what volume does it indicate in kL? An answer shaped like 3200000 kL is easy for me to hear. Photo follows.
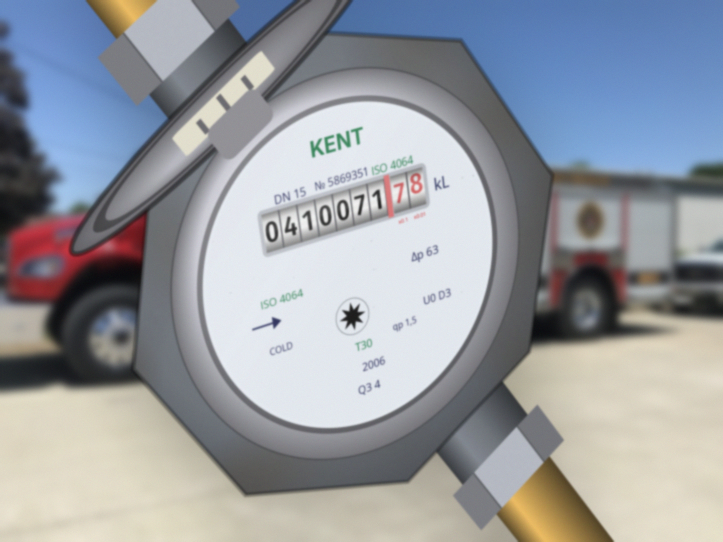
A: 410071.78 kL
